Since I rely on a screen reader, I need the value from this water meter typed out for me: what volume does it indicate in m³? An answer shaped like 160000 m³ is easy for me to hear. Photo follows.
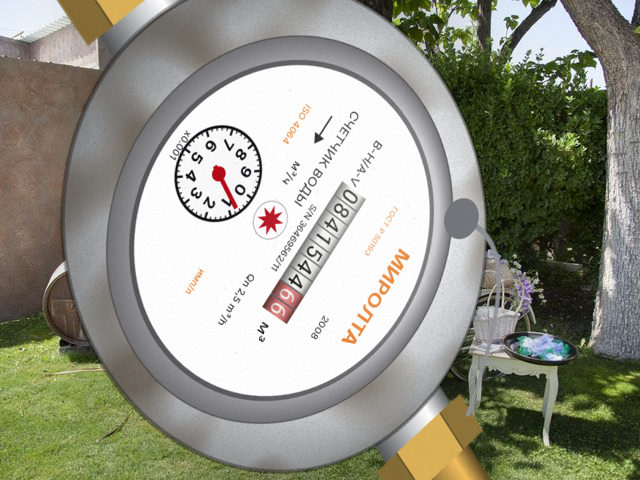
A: 841544.660 m³
